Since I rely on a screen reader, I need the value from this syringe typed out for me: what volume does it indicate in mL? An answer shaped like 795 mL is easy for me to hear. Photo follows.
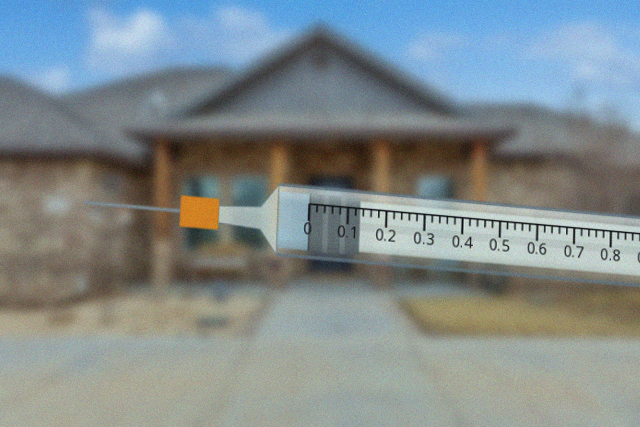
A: 0 mL
